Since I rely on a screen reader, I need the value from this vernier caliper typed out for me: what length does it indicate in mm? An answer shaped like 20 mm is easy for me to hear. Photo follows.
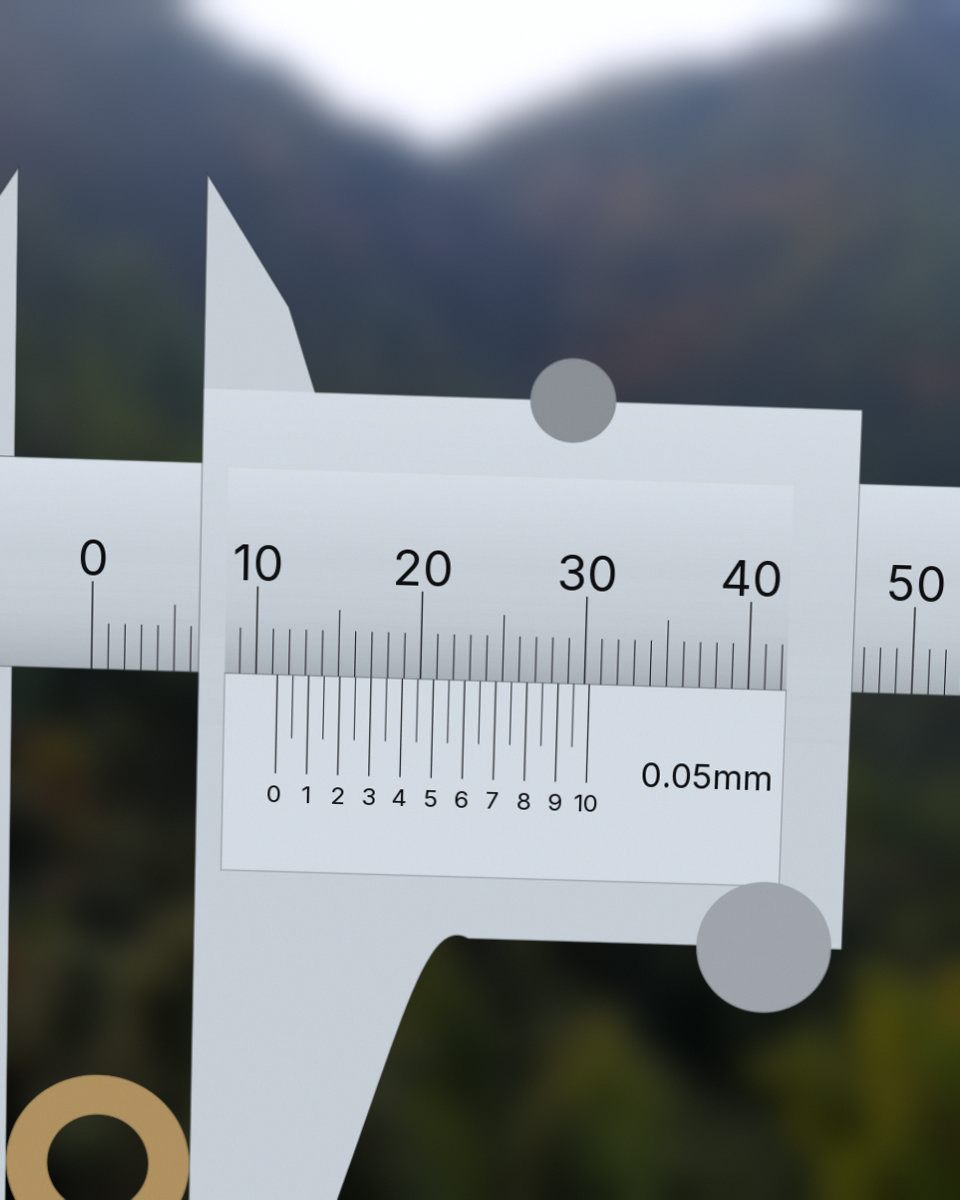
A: 11.3 mm
